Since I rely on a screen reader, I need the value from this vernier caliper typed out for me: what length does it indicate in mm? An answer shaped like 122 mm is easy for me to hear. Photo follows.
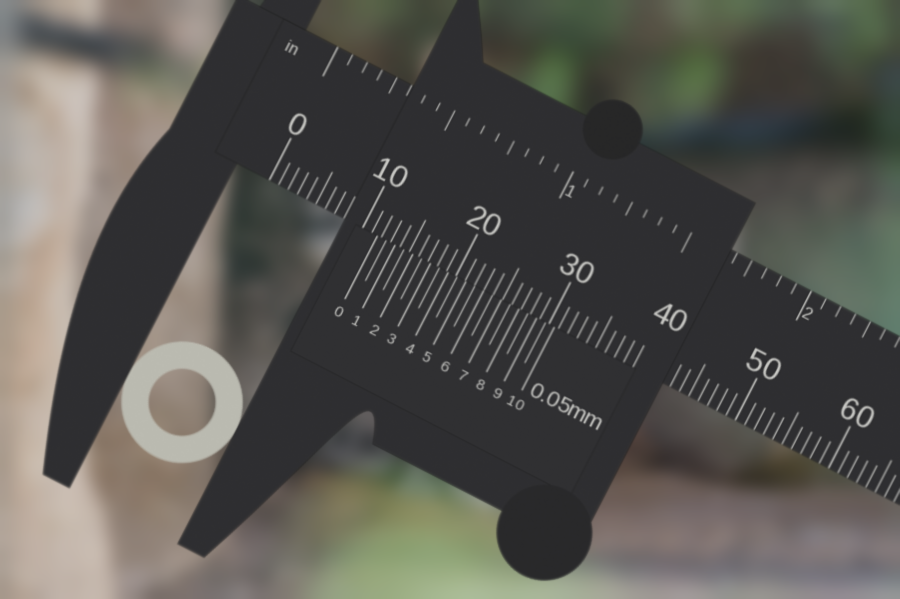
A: 11.6 mm
